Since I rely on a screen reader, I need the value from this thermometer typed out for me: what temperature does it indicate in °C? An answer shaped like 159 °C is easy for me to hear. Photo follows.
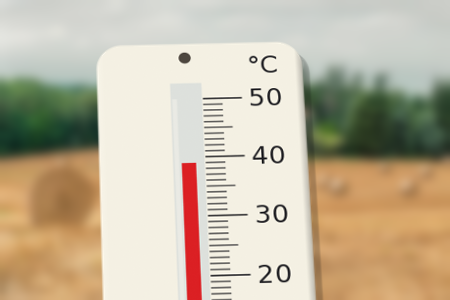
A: 39 °C
